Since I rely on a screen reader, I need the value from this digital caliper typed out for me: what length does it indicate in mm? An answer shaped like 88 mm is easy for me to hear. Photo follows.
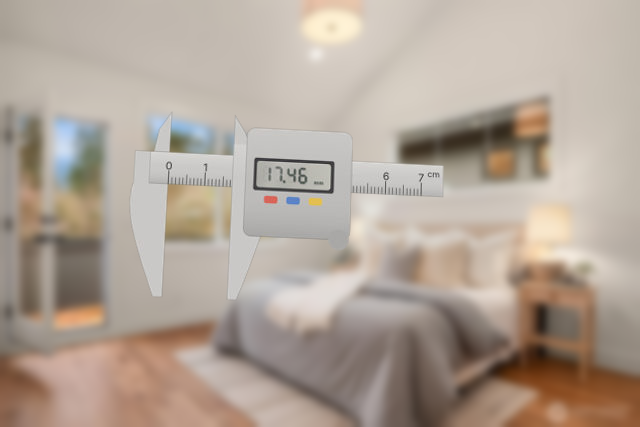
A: 17.46 mm
